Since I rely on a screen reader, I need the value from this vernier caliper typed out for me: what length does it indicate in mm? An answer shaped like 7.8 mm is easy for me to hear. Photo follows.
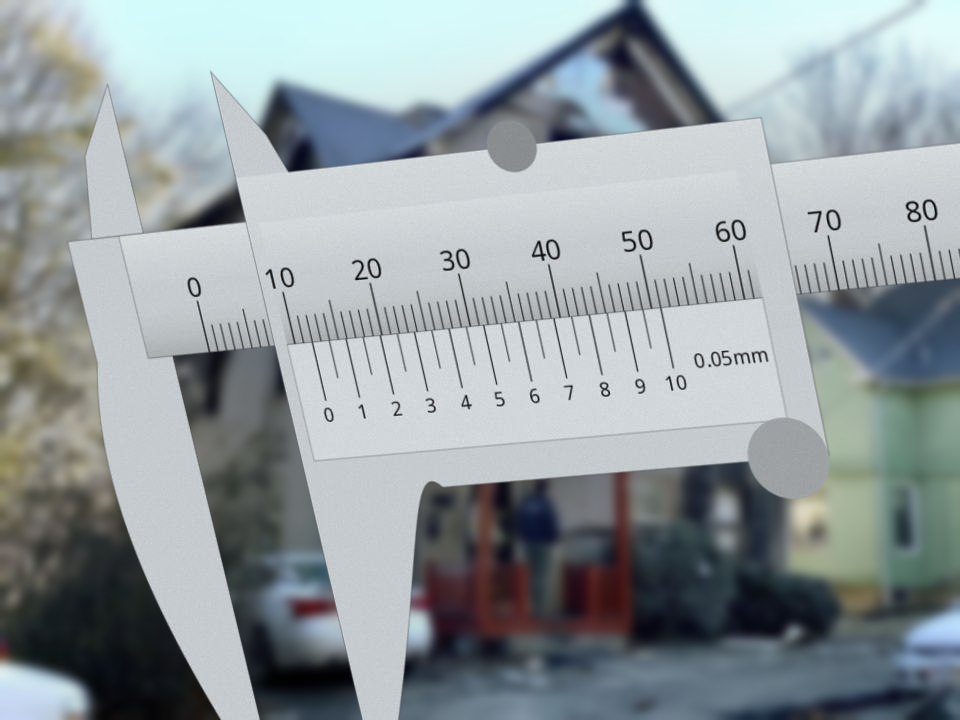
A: 12.0 mm
